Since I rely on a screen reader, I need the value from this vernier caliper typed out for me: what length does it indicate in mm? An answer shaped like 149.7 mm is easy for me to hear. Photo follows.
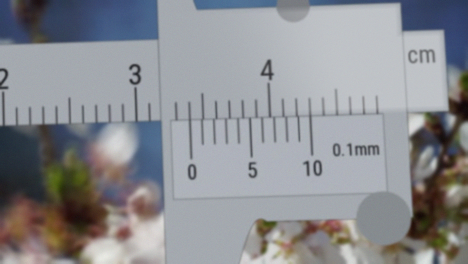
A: 34.0 mm
